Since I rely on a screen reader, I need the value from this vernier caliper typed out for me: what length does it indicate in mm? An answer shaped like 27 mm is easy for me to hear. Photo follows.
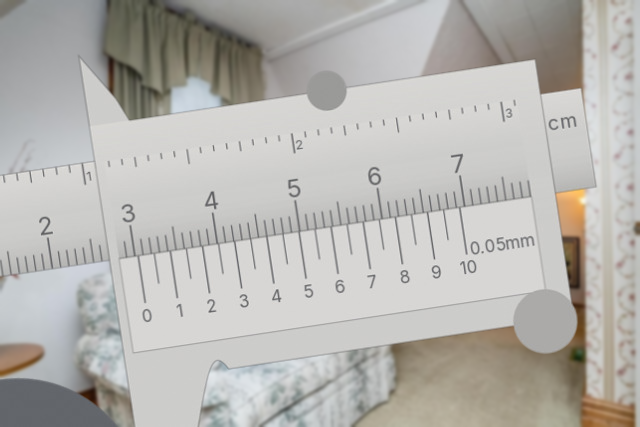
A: 30.4 mm
